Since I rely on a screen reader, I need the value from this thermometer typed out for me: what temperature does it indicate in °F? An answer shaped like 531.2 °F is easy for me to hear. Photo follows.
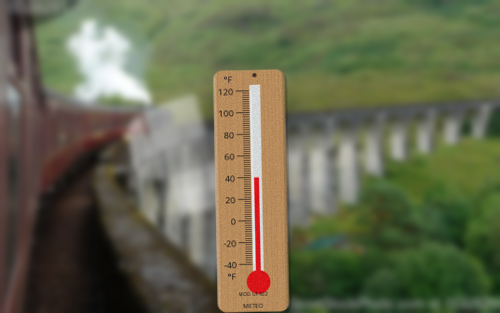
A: 40 °F
